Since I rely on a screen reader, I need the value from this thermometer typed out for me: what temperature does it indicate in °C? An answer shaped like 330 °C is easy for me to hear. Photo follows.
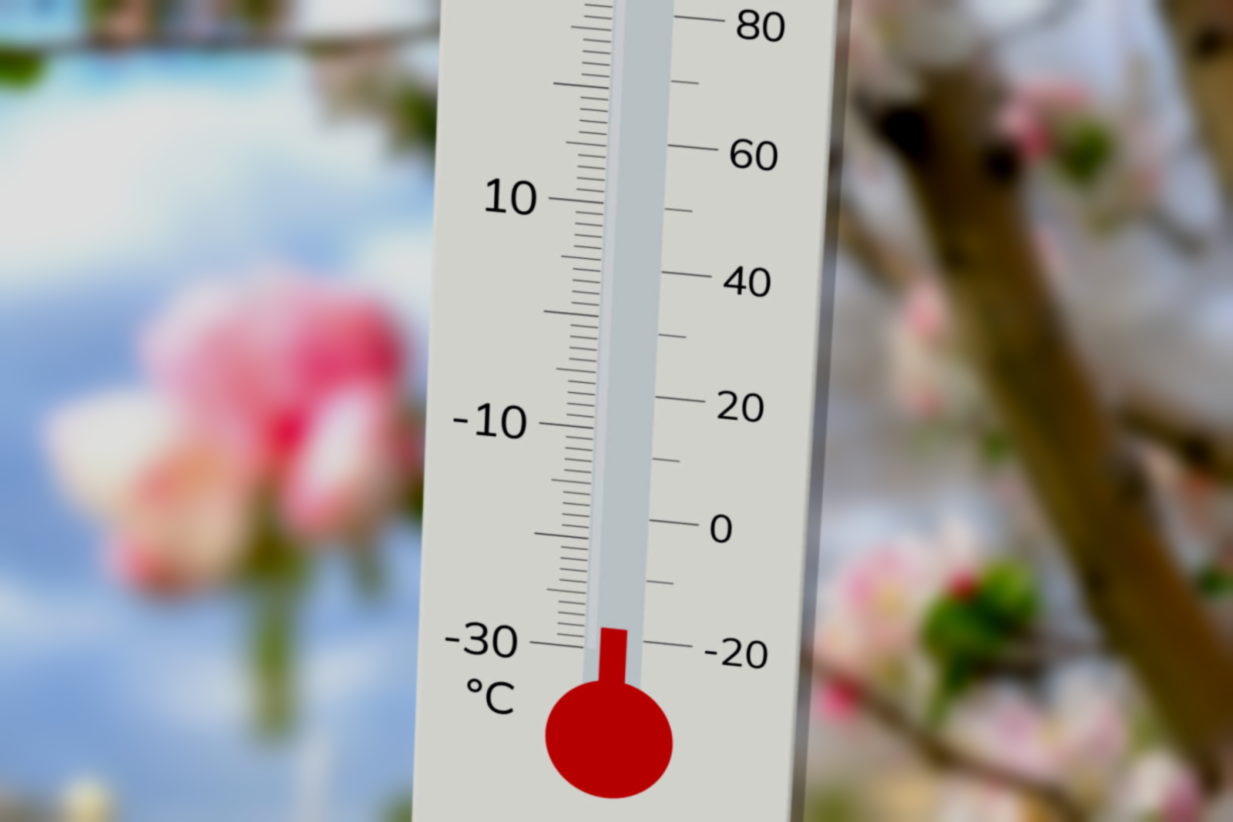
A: -28 °C
